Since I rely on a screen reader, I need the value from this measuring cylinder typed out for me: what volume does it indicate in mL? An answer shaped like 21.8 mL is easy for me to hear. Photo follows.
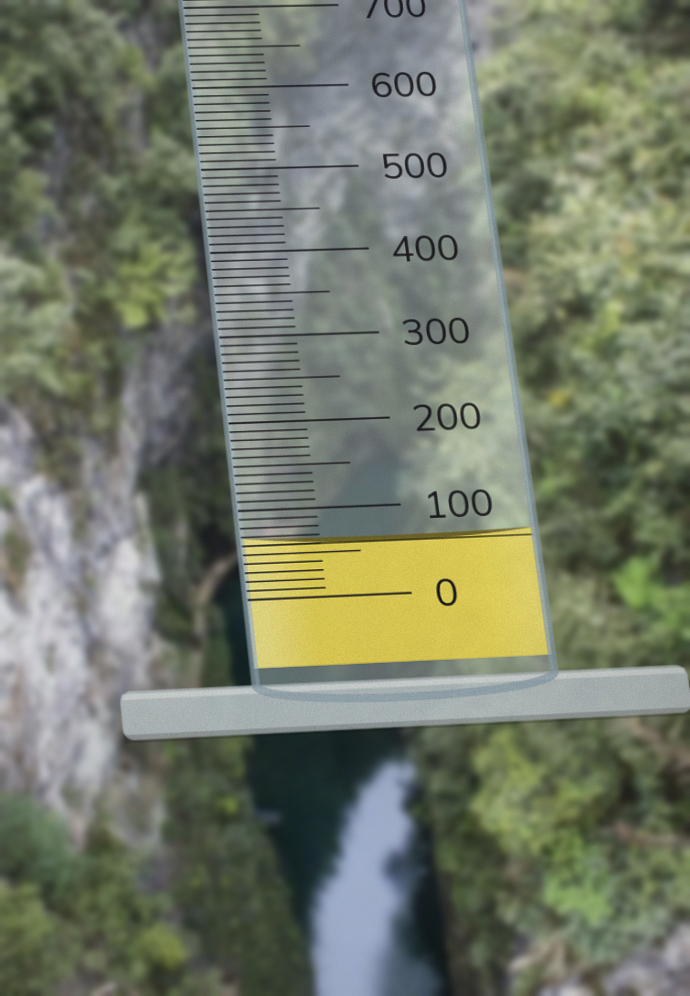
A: 60 mL
